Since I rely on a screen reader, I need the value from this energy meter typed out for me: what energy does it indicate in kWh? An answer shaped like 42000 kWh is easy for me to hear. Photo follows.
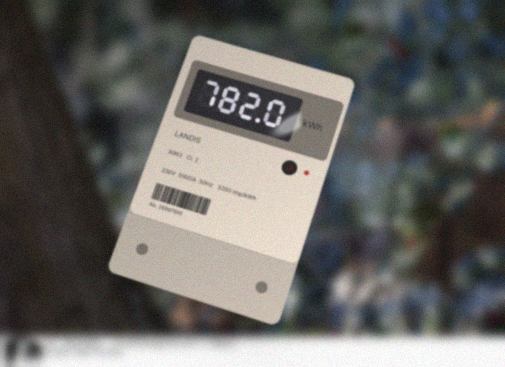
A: 782.0 kWh
